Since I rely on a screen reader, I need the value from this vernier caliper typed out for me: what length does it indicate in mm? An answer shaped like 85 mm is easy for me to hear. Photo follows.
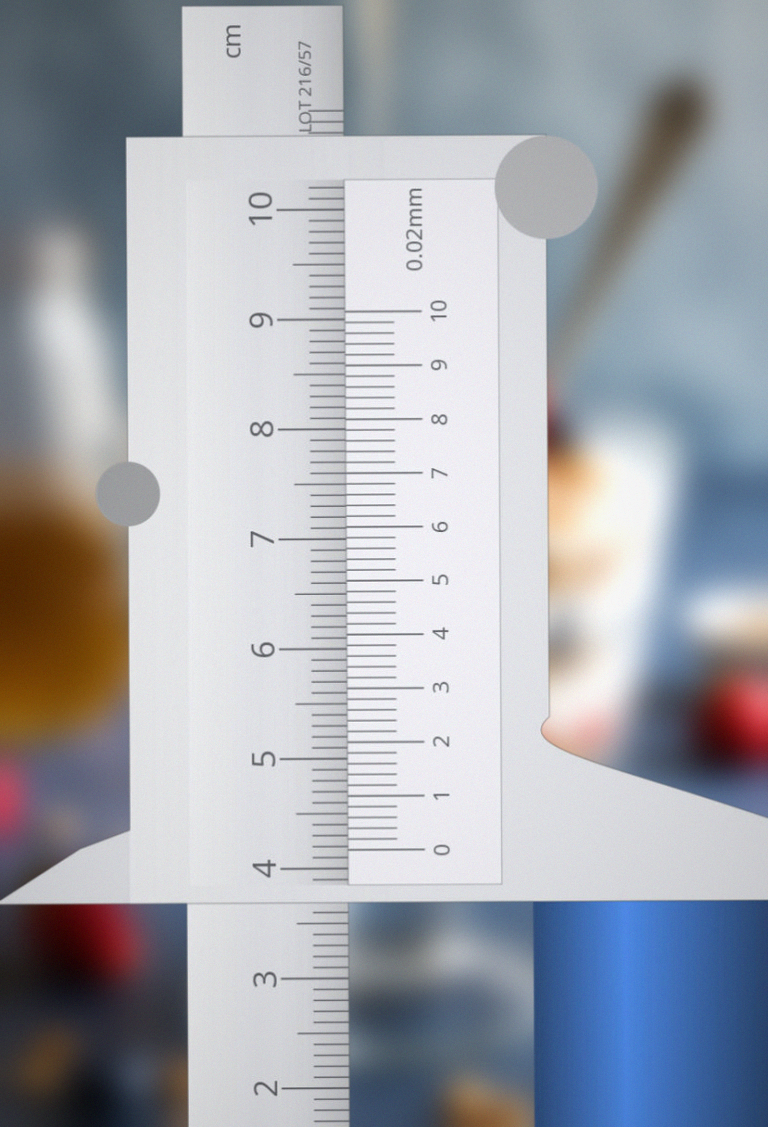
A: 41.7 mm
